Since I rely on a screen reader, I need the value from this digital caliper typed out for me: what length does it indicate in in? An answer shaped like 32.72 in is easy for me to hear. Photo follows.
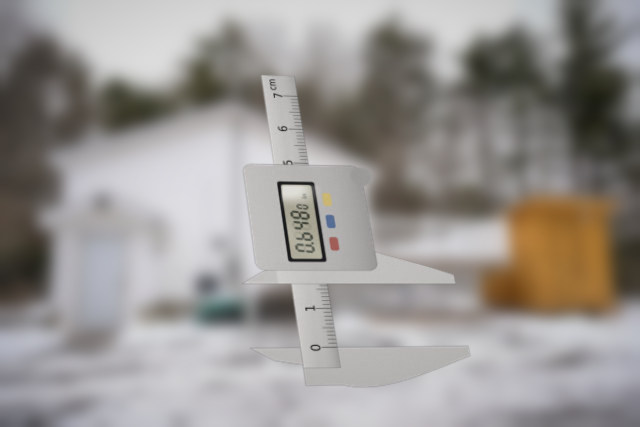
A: 0.6480 in
